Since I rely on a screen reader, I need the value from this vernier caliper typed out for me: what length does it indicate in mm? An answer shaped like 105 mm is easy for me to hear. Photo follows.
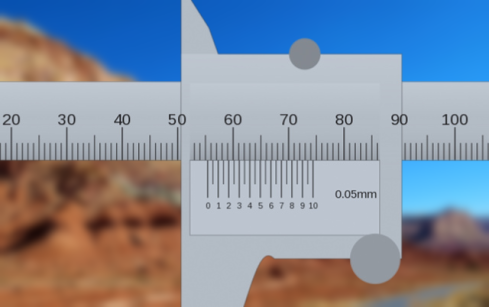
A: 55.4 mm
